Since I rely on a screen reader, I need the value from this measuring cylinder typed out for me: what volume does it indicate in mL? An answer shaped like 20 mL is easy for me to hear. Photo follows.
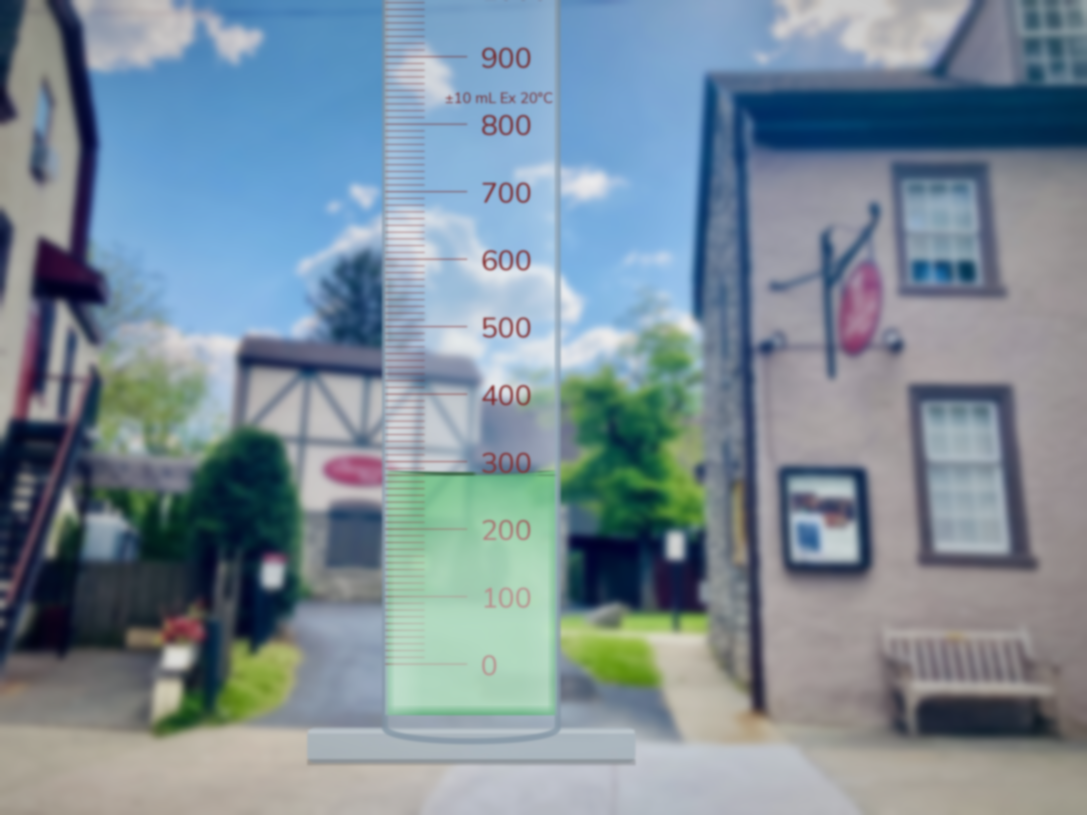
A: 280 mL
